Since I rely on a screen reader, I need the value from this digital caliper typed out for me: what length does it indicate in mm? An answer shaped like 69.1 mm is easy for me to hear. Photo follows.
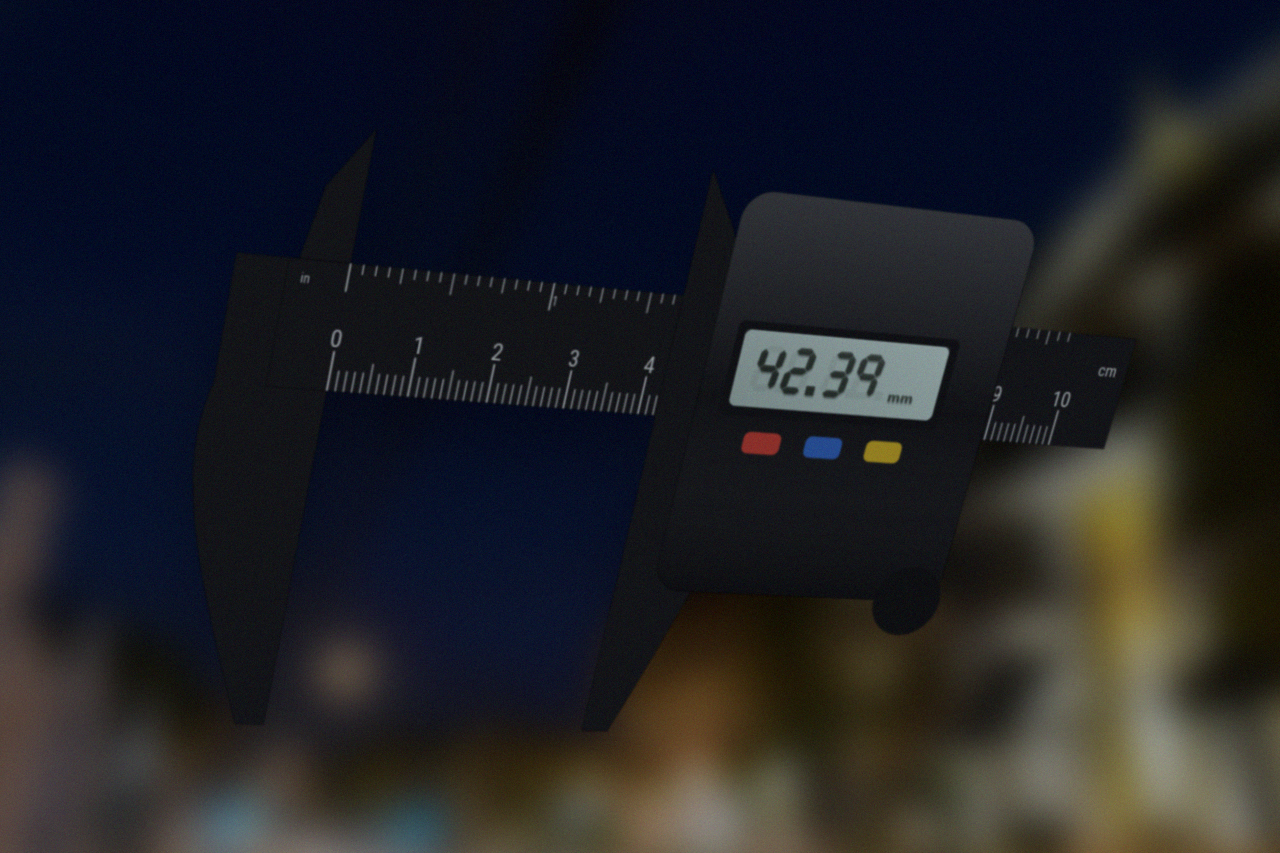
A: 42.39 mm
